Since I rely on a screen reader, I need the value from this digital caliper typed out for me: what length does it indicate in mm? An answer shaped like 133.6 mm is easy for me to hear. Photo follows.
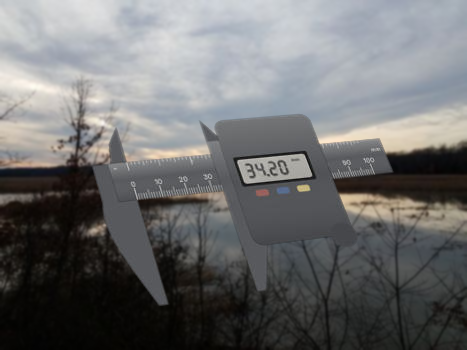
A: 34.20 mm
